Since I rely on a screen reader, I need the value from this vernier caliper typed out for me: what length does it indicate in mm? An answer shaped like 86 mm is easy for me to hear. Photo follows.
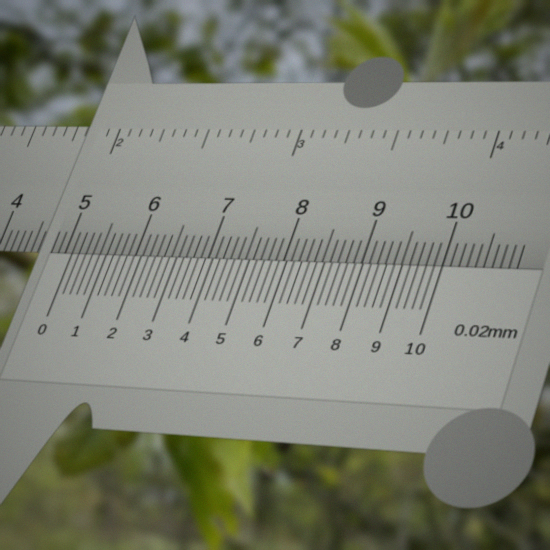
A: 51.0 mm
